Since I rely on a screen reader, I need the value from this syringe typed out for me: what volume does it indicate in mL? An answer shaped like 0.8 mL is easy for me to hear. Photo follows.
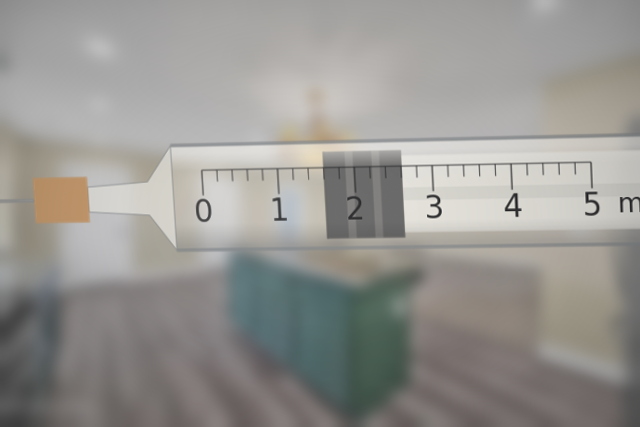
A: 1.6 mL
